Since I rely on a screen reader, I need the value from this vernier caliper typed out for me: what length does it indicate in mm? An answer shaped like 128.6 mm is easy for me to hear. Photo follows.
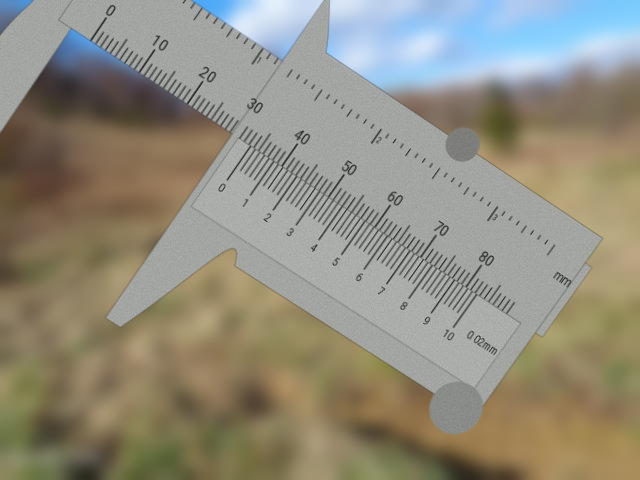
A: 33.4 mm
